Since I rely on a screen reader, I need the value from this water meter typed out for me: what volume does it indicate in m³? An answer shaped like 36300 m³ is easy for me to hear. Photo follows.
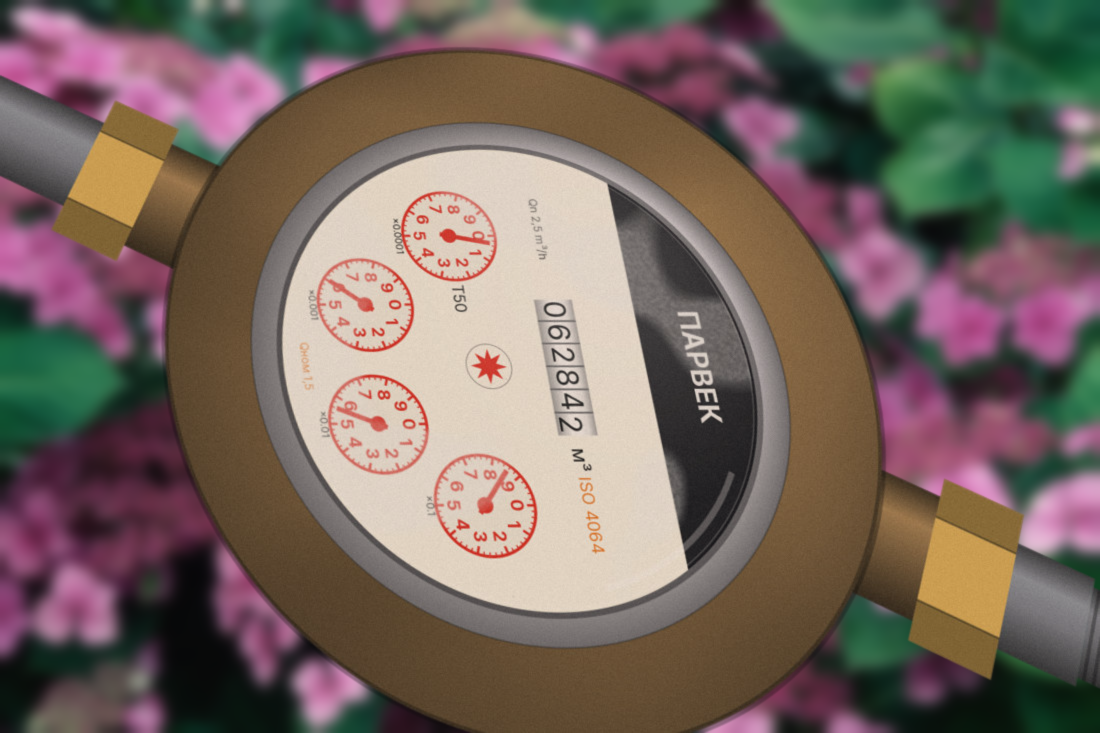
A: 62841.8560 m³
